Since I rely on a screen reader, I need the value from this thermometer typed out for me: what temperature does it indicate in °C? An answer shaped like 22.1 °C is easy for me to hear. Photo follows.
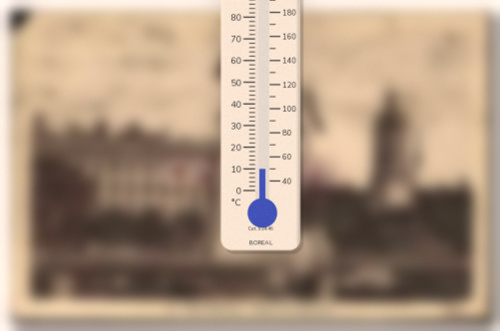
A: 10 °C
